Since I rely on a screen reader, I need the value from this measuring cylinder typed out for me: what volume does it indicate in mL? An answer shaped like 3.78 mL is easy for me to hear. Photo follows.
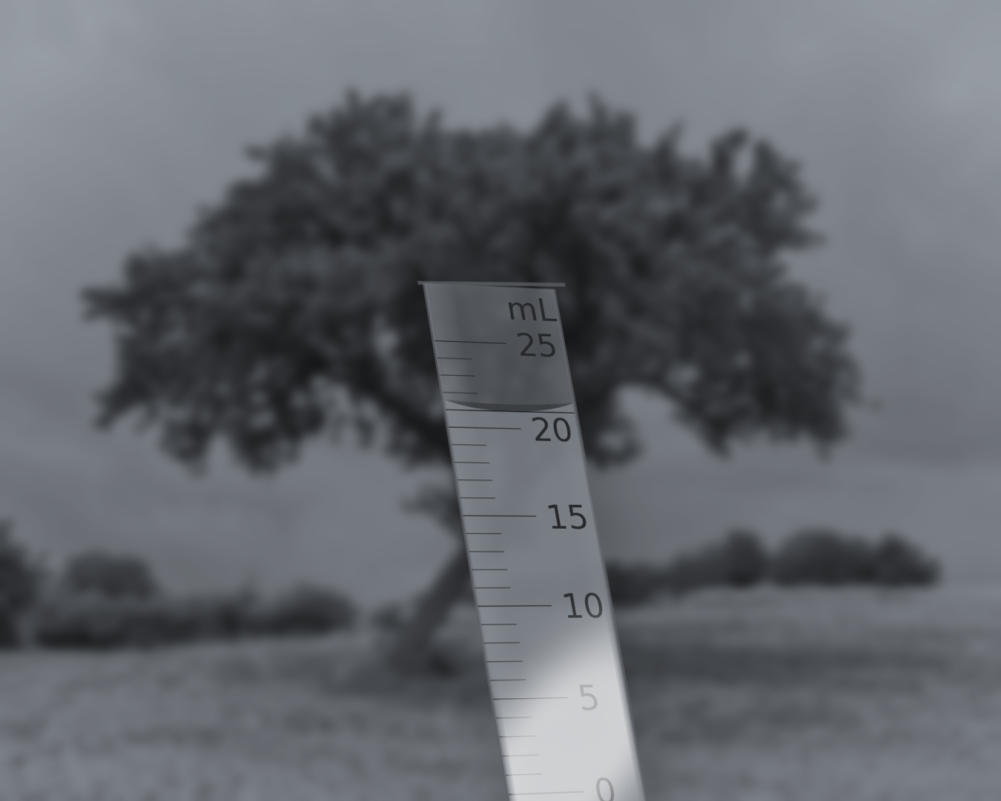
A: 21 mL
